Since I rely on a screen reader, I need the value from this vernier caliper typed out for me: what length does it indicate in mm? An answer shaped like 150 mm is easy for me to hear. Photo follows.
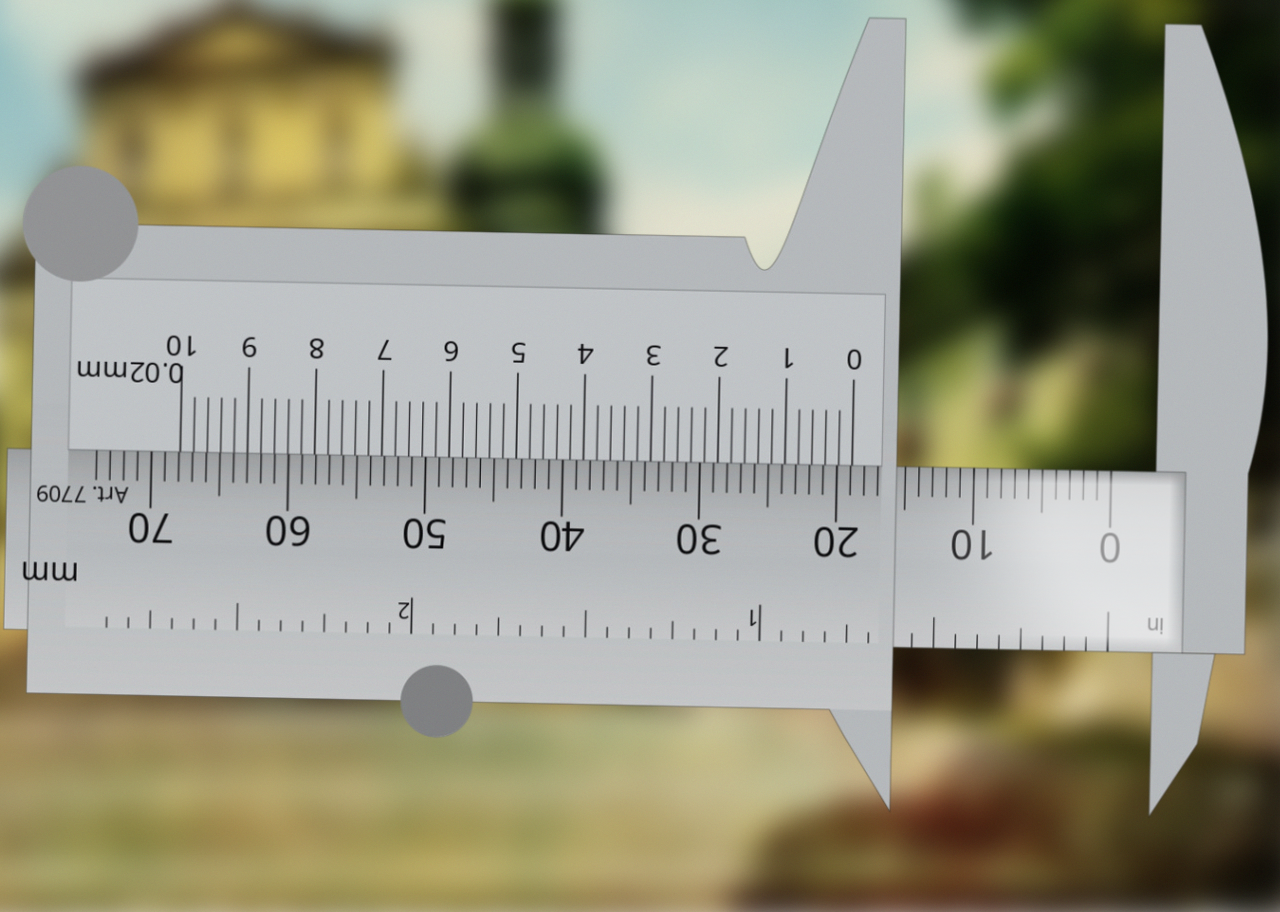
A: 18.9 mm
